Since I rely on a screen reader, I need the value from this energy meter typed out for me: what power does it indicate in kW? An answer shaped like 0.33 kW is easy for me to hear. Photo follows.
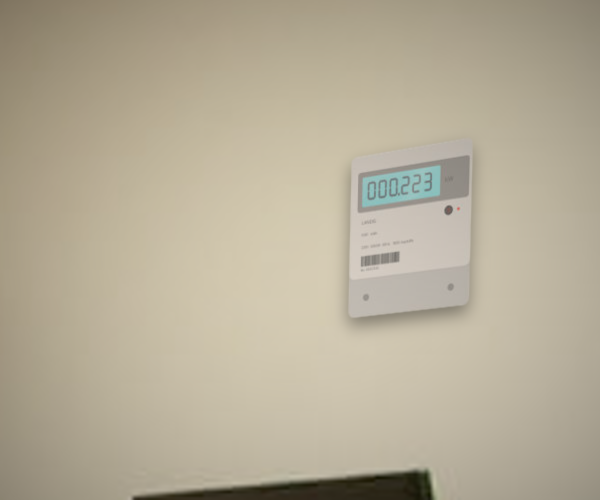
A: 0.223 kW
